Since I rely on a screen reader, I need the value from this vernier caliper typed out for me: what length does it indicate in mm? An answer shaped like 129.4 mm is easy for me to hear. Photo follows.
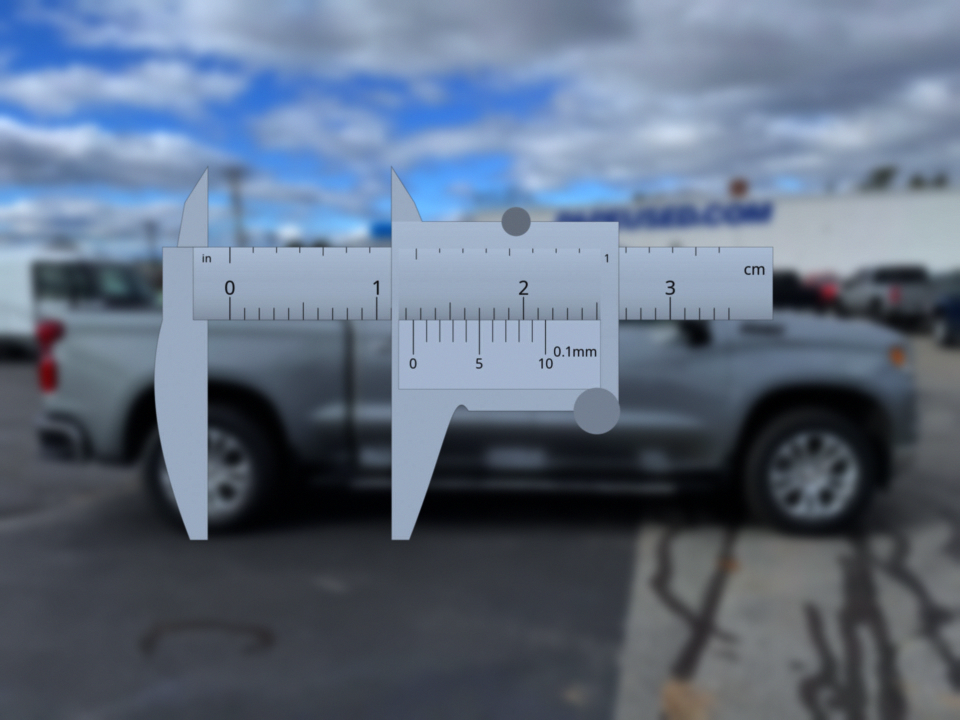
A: 12.5 mm
